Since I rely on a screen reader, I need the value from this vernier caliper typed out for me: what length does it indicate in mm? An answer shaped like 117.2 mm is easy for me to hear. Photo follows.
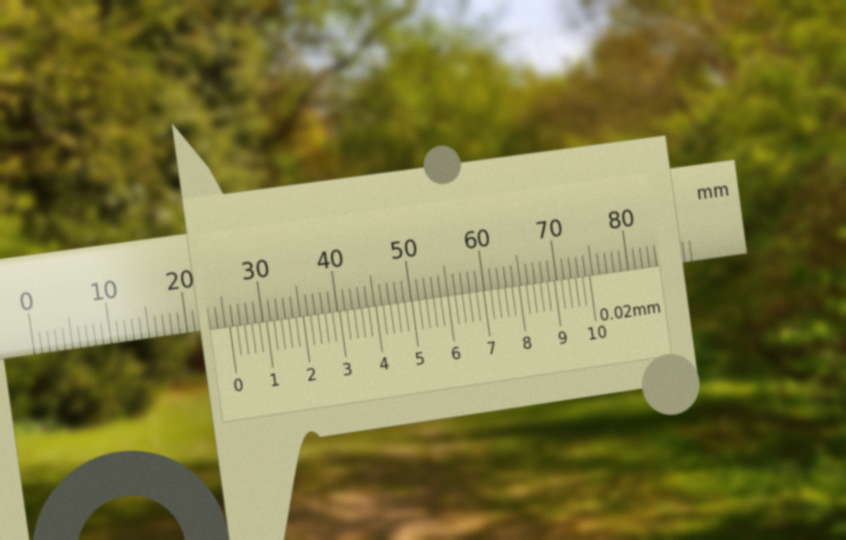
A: 25.6 mm
